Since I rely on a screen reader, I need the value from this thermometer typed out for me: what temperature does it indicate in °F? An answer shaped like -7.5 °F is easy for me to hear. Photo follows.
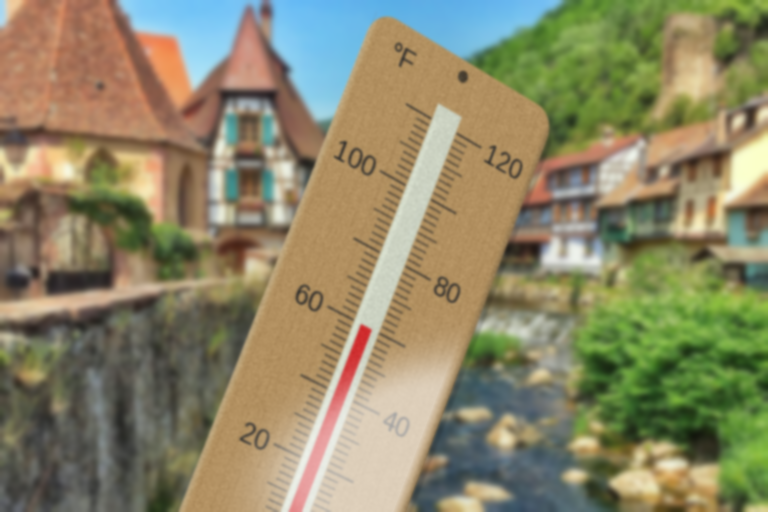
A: 60 °F
